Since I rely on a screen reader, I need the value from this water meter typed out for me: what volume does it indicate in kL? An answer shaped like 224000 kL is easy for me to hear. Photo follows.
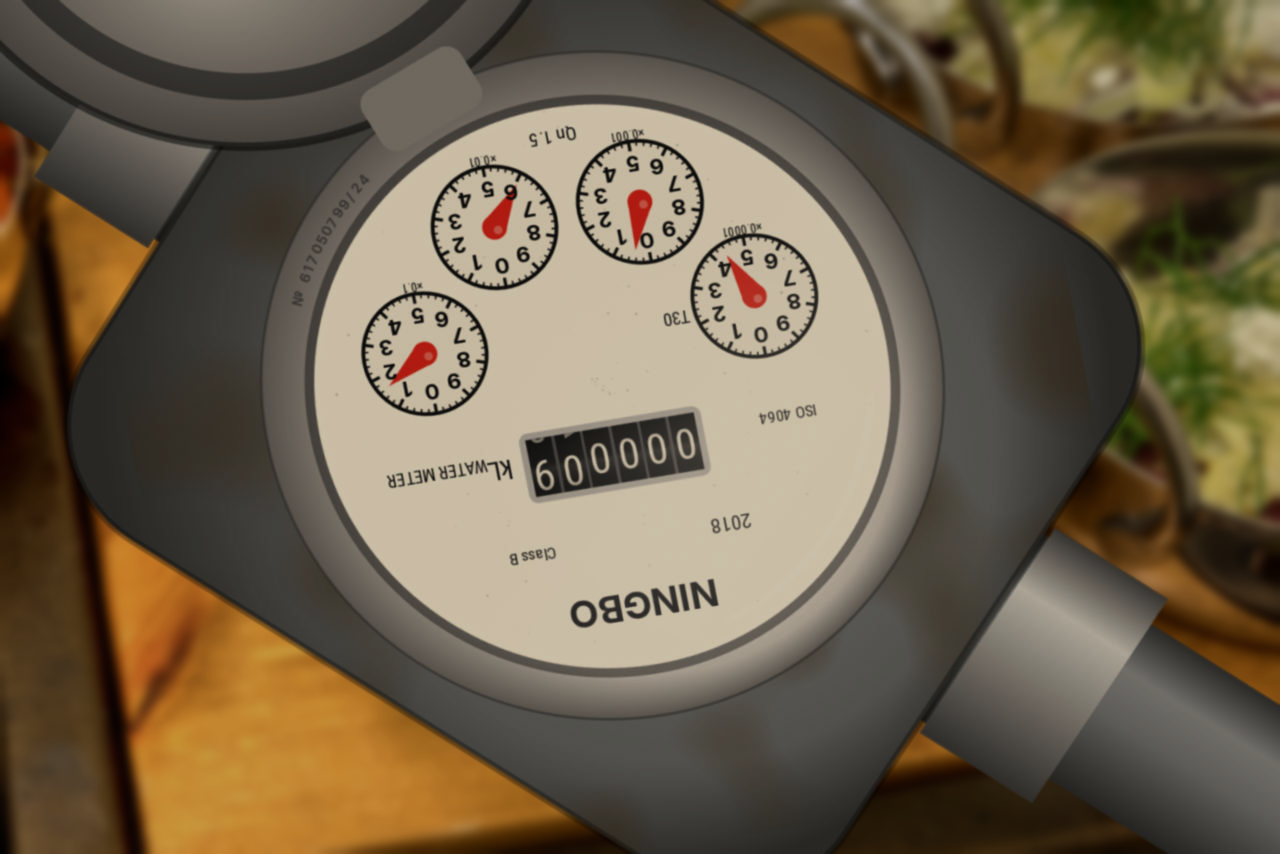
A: 9.1604 kL
